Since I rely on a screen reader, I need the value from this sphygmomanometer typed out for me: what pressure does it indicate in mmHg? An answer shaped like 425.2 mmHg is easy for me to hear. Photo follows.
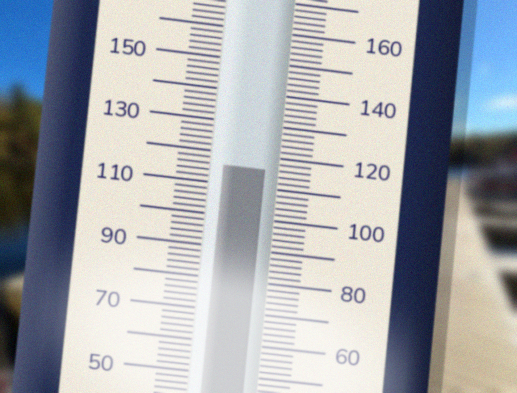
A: 116 mmHg
